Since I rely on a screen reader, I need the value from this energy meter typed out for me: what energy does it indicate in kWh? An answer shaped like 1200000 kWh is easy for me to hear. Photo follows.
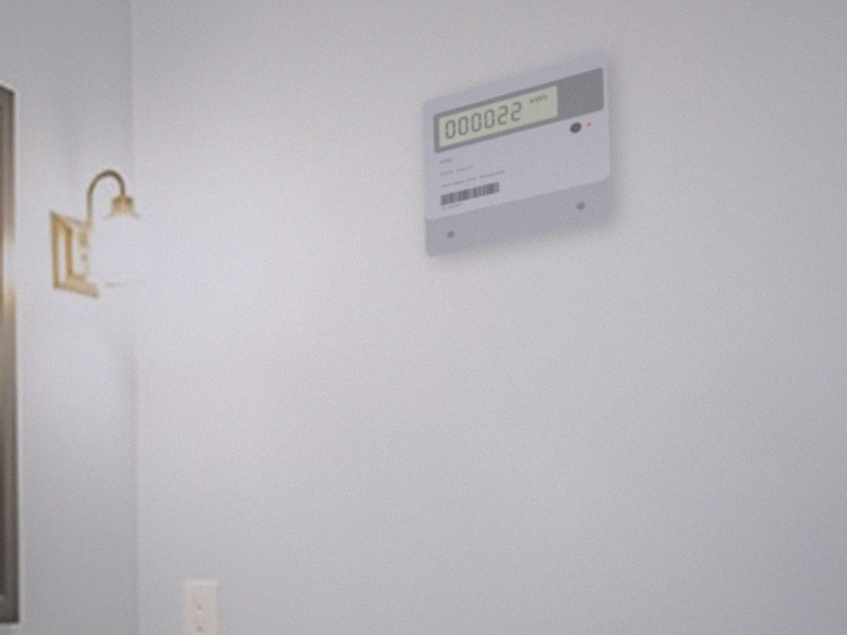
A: 22 kWh
